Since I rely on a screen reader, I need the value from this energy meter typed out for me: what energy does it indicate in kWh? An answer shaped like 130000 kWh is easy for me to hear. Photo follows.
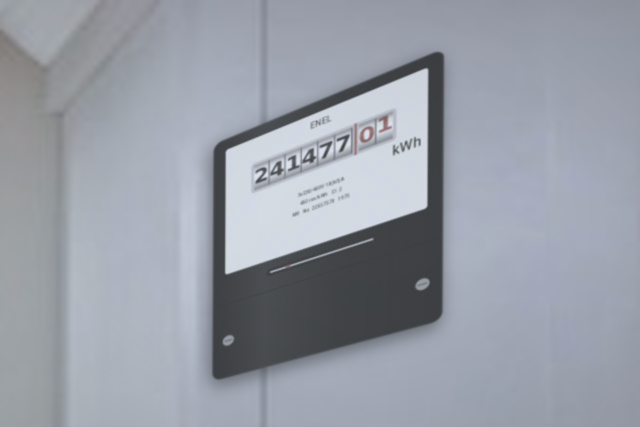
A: 241477.01 kWh
